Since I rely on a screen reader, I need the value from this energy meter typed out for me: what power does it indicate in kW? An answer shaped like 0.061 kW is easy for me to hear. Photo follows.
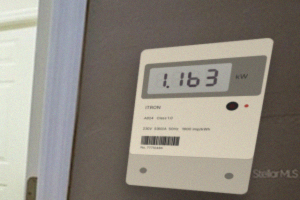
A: 1.163 kW
